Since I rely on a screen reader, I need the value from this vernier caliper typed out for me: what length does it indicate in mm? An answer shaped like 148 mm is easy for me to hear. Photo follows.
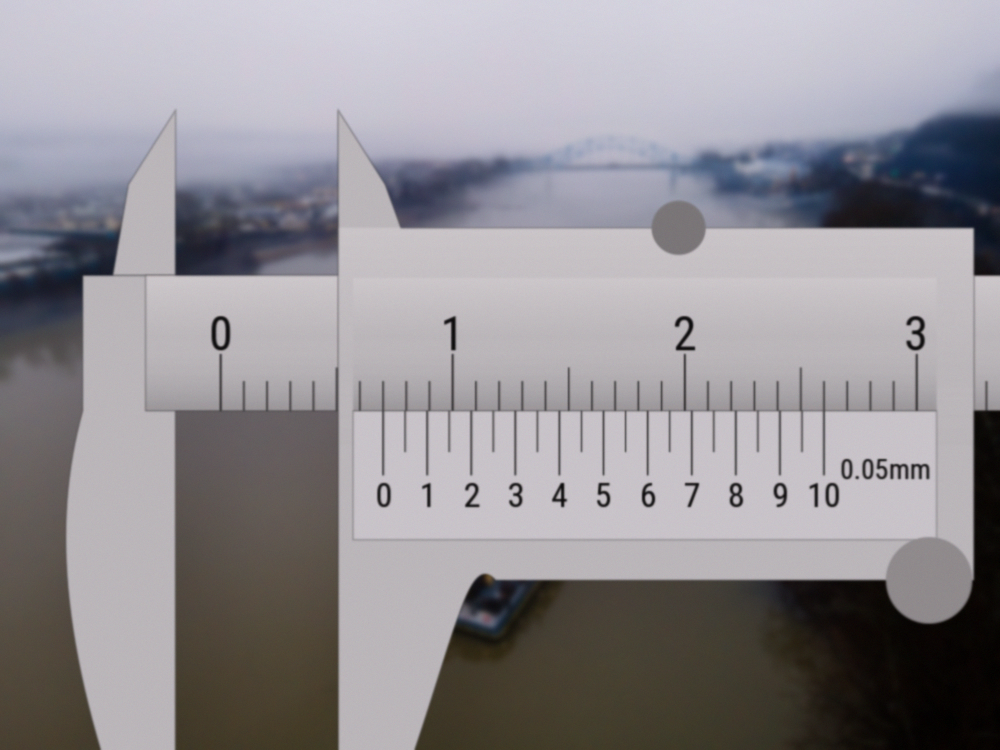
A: 7.0 mm
